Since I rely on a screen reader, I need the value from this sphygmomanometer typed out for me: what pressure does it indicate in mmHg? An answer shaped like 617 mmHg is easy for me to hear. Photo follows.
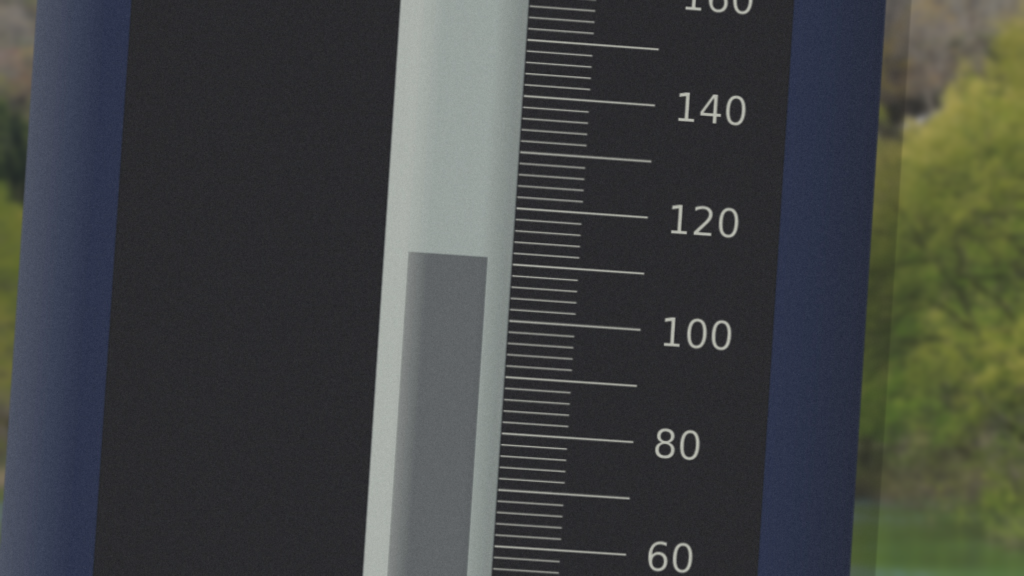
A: 111 mmHg
